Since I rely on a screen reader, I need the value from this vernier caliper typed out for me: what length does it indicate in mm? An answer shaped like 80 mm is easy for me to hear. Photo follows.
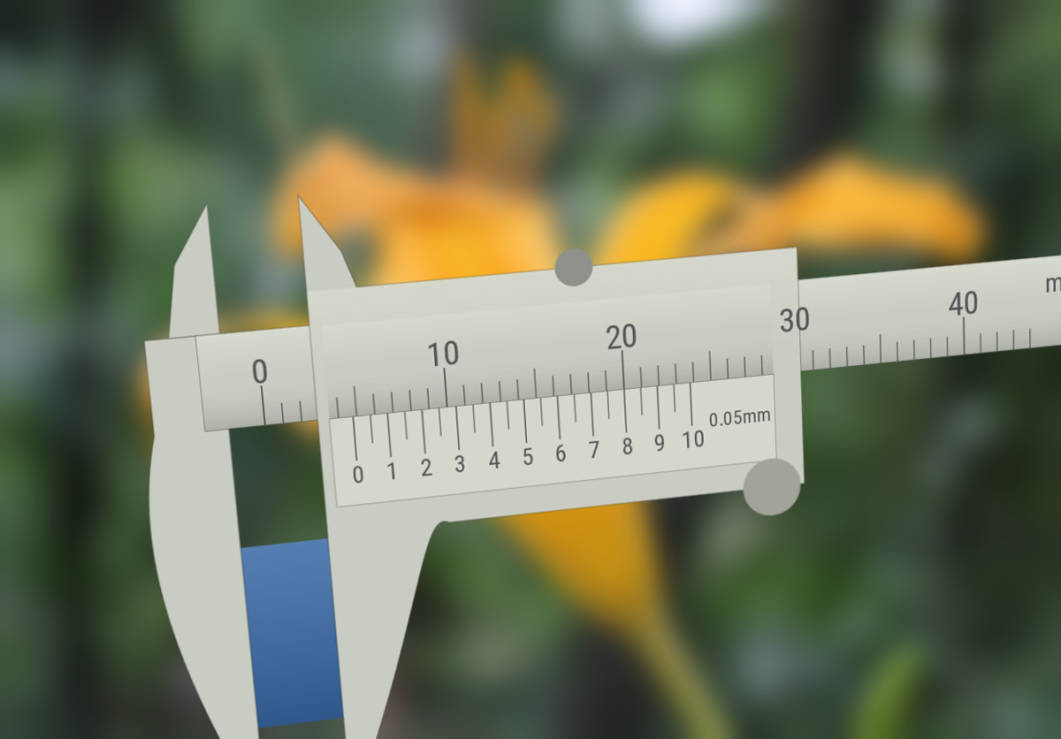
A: 4.8 mm
